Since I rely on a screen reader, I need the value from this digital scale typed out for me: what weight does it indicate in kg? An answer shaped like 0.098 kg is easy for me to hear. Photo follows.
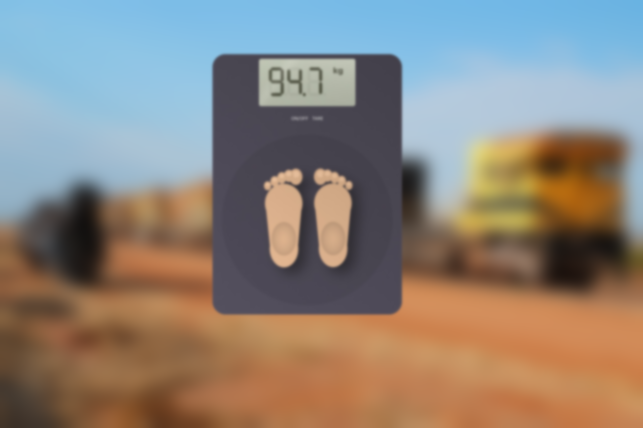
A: 94.7 kg
